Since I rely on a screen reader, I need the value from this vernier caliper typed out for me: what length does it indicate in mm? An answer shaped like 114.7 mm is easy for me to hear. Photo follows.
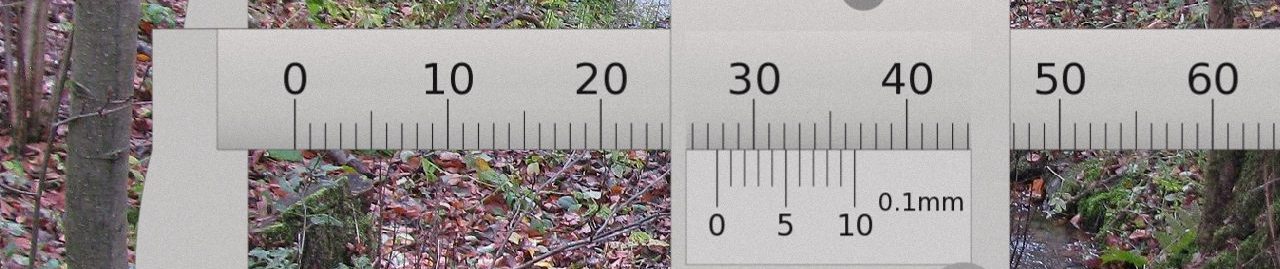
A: 27.6 mm
